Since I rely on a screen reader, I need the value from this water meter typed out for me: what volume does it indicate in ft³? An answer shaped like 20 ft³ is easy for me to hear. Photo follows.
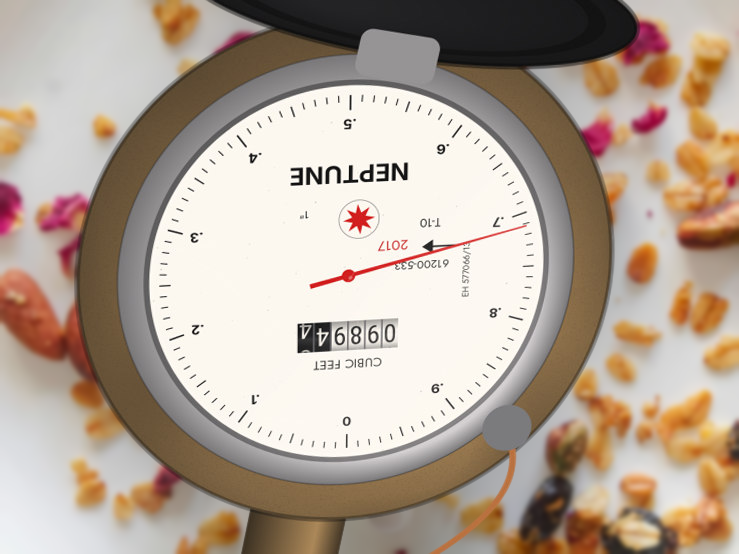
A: 98943.71 ft³
